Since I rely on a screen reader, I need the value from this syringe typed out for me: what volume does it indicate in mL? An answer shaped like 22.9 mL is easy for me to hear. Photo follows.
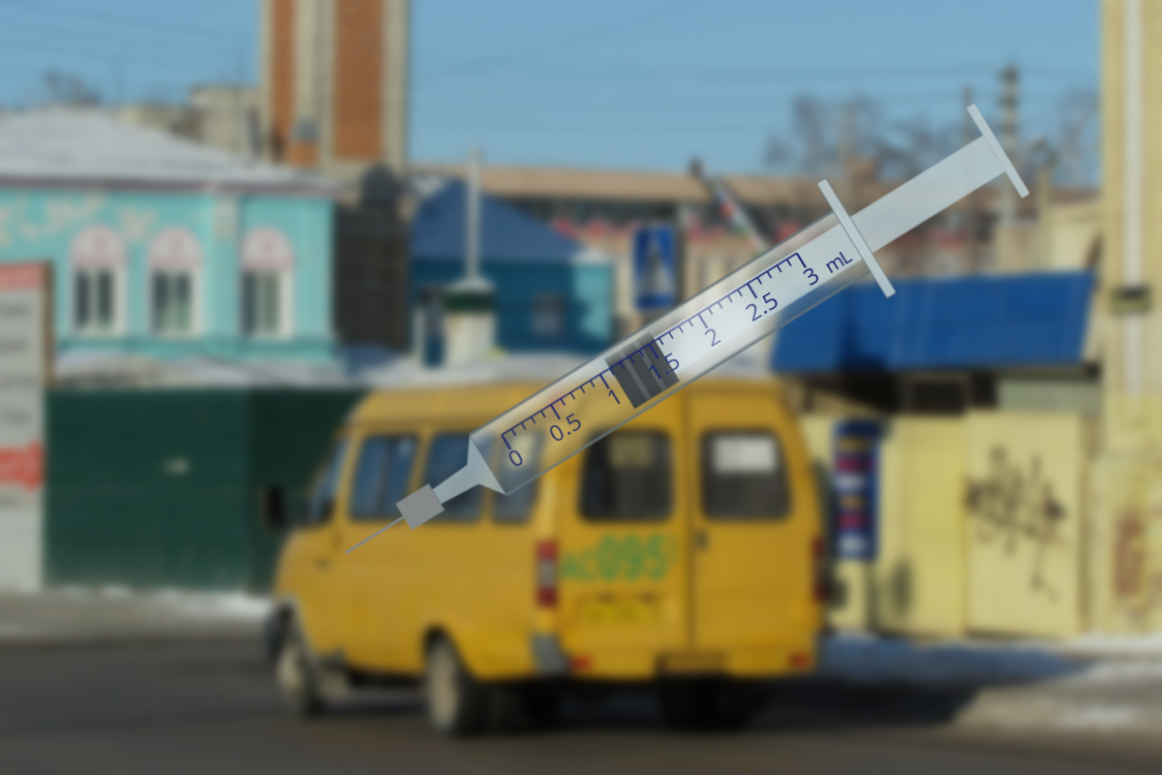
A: 1.1 mL
